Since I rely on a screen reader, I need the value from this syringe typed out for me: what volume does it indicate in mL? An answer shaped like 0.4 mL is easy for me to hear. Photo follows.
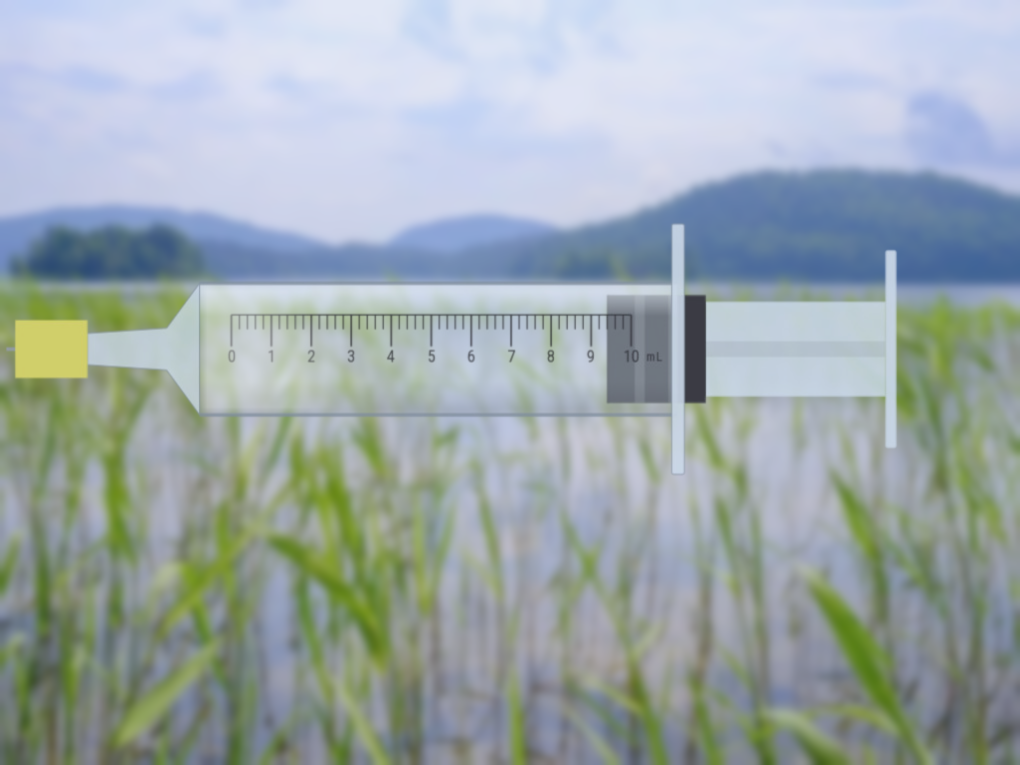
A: 9.4 mL
